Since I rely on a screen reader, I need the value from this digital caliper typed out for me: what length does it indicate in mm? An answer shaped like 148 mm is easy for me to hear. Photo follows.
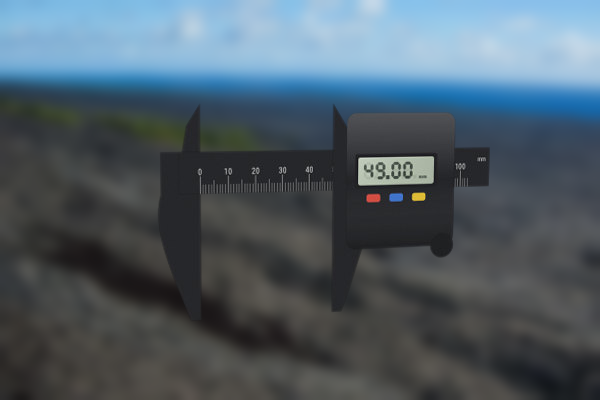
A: 49.00 mm
